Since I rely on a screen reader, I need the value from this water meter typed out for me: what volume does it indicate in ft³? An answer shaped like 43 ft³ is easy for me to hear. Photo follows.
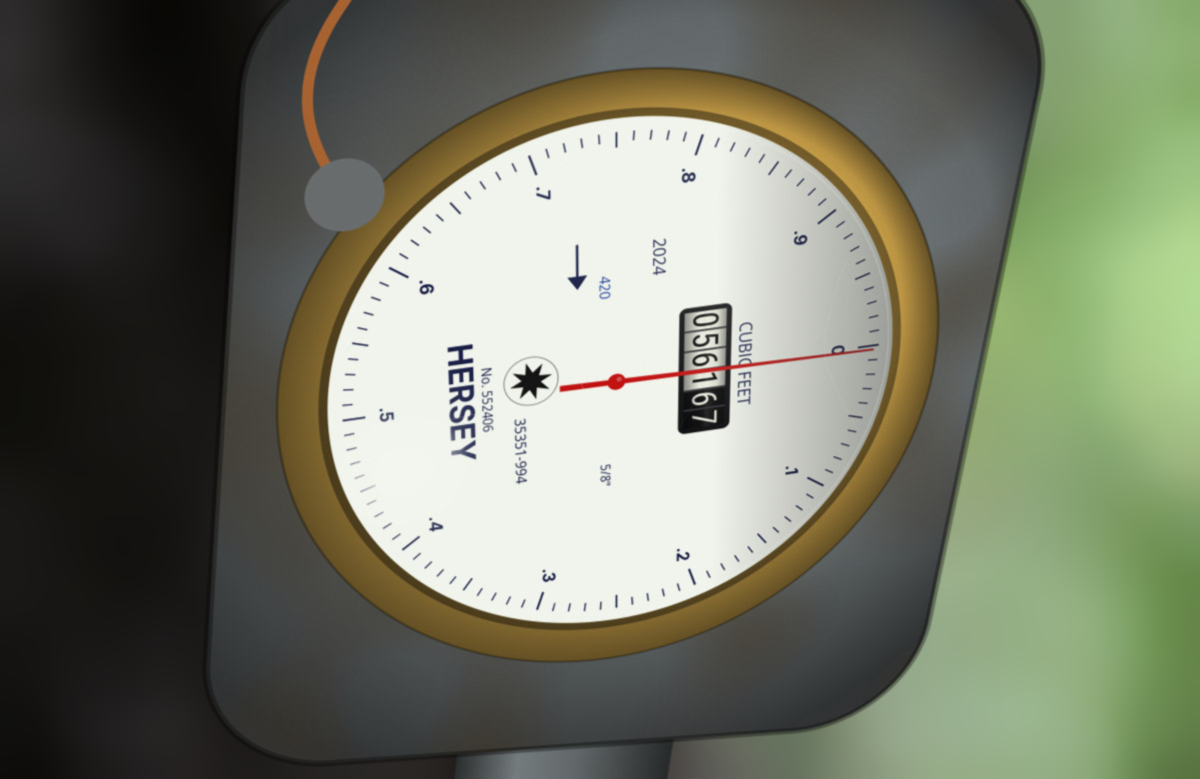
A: 56167.00 ft³
